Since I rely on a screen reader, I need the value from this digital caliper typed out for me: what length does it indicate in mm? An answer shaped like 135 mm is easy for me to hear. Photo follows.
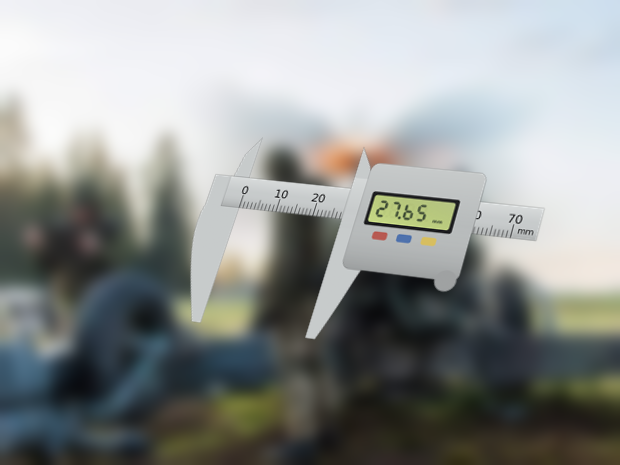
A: 27.65 mm
